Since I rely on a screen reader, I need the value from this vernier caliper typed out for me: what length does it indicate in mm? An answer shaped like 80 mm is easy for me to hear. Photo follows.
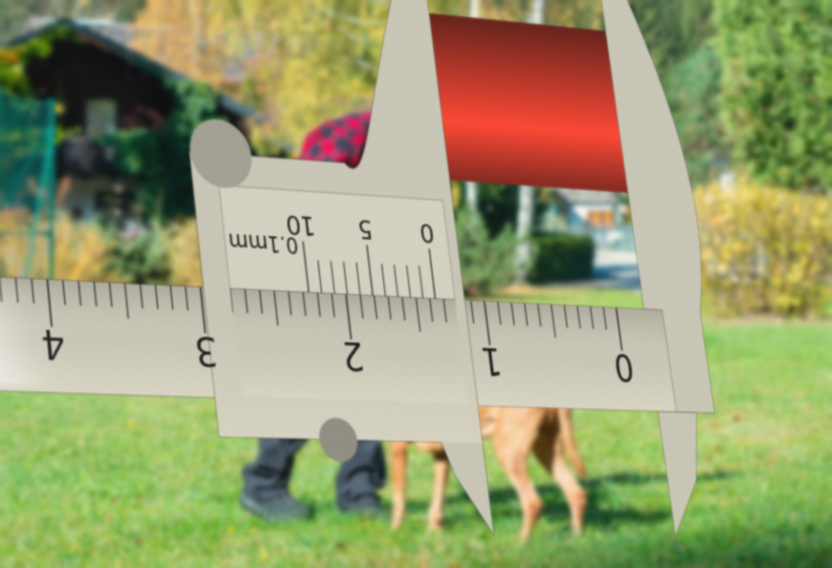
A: 13.6 mm
